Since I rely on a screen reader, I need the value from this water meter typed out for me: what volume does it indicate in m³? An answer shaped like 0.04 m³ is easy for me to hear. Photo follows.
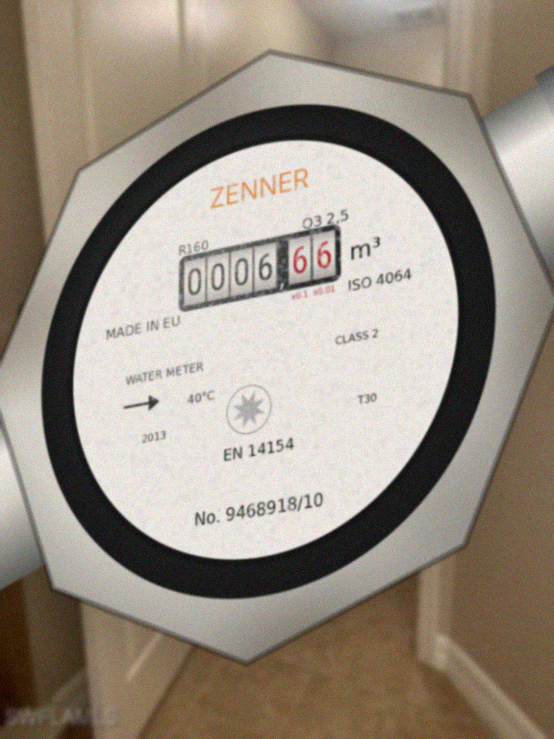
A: 6.66 m³
